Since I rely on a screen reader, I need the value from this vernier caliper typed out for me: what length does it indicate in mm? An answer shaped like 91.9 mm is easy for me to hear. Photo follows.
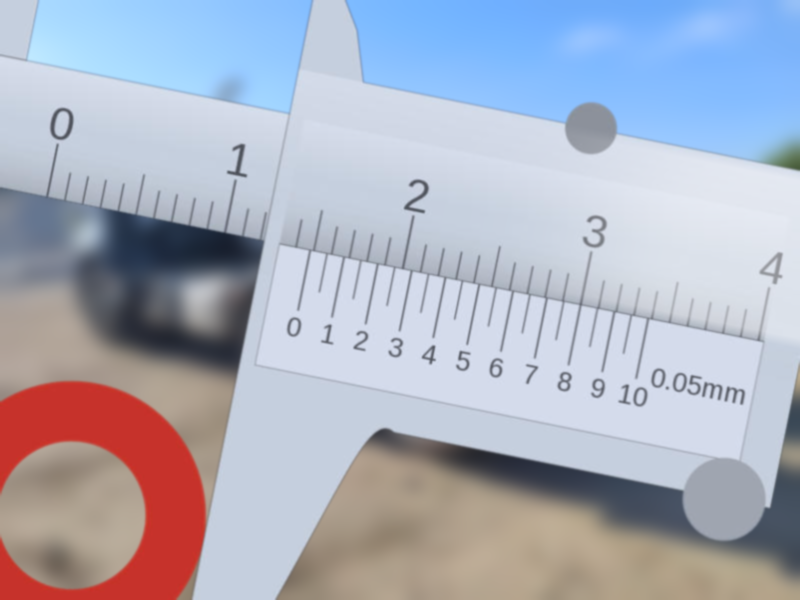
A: 14.8 mm
